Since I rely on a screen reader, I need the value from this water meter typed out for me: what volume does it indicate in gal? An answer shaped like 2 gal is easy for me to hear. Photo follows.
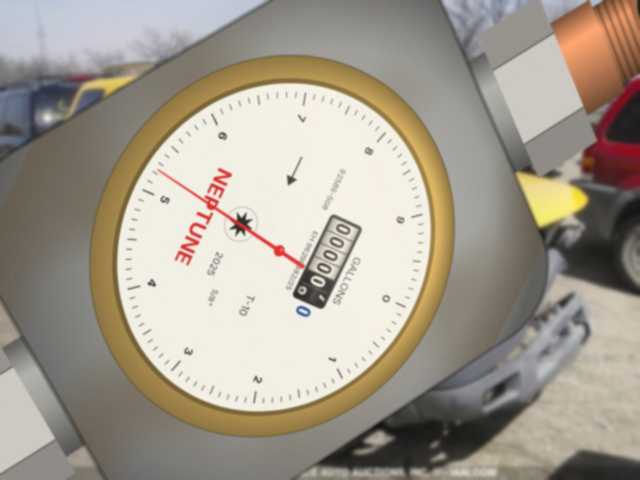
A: 75.2 gal
